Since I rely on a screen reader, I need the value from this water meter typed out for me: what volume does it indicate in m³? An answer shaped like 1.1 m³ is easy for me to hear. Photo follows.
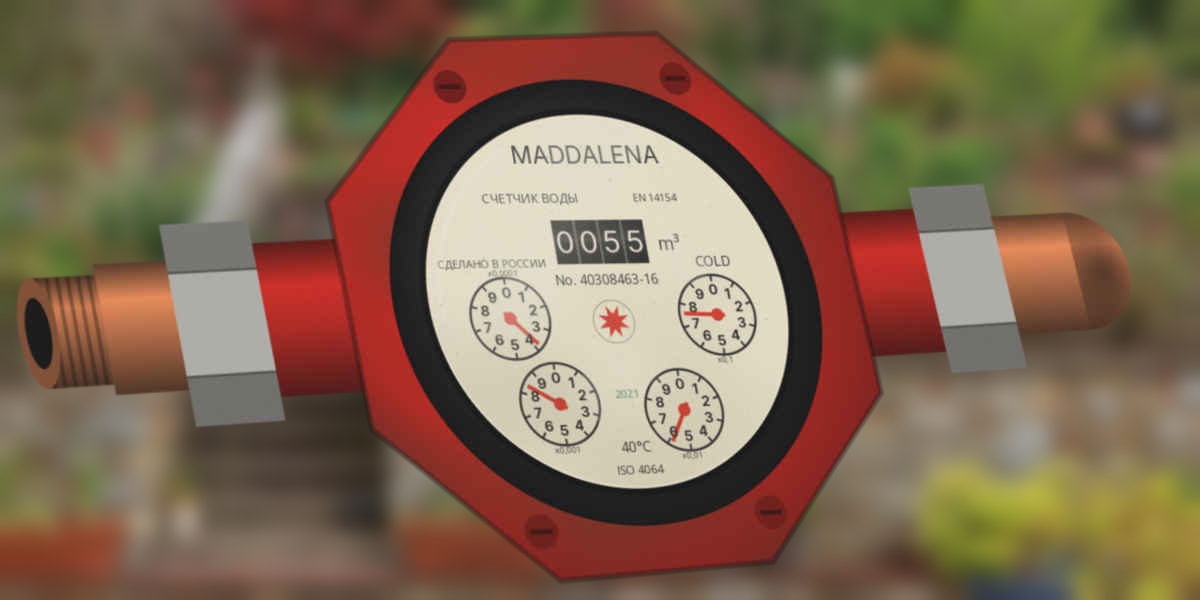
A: 55.7583 m³
